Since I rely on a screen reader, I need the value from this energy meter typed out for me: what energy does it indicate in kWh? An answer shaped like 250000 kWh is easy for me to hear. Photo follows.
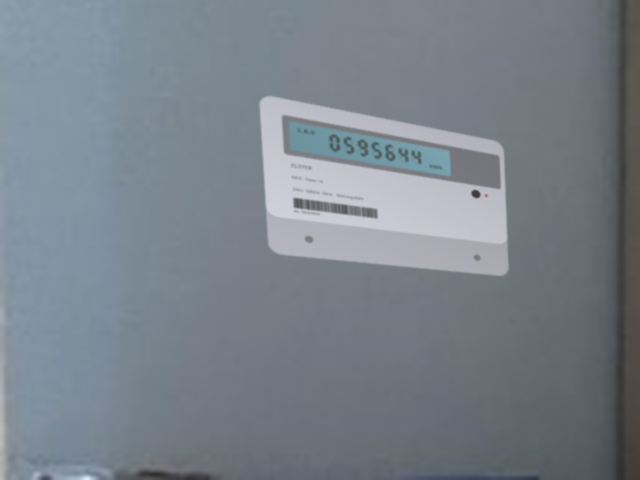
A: 595644 kWh
